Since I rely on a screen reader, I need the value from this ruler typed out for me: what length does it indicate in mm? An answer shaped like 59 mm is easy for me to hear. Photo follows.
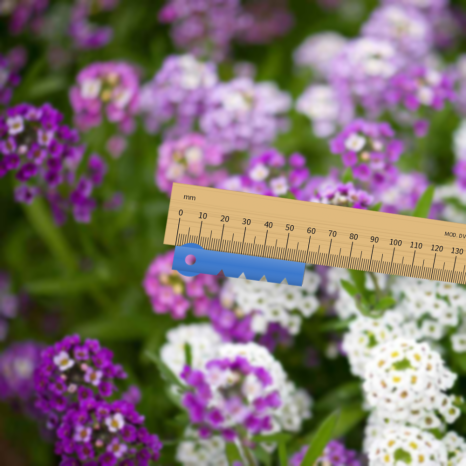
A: 60 mm
